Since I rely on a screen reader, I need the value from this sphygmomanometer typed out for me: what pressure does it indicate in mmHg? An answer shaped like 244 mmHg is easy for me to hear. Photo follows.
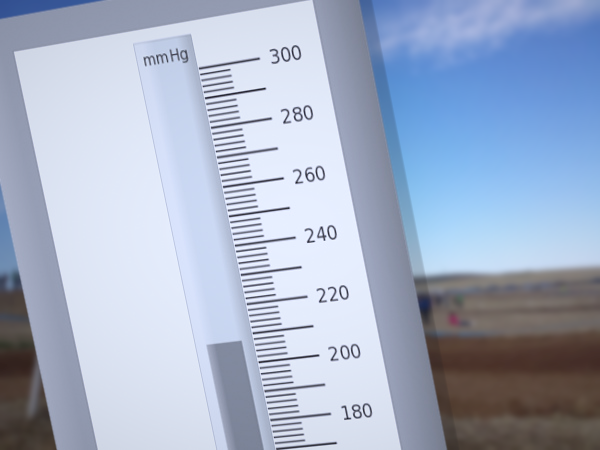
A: 208 mmHg
